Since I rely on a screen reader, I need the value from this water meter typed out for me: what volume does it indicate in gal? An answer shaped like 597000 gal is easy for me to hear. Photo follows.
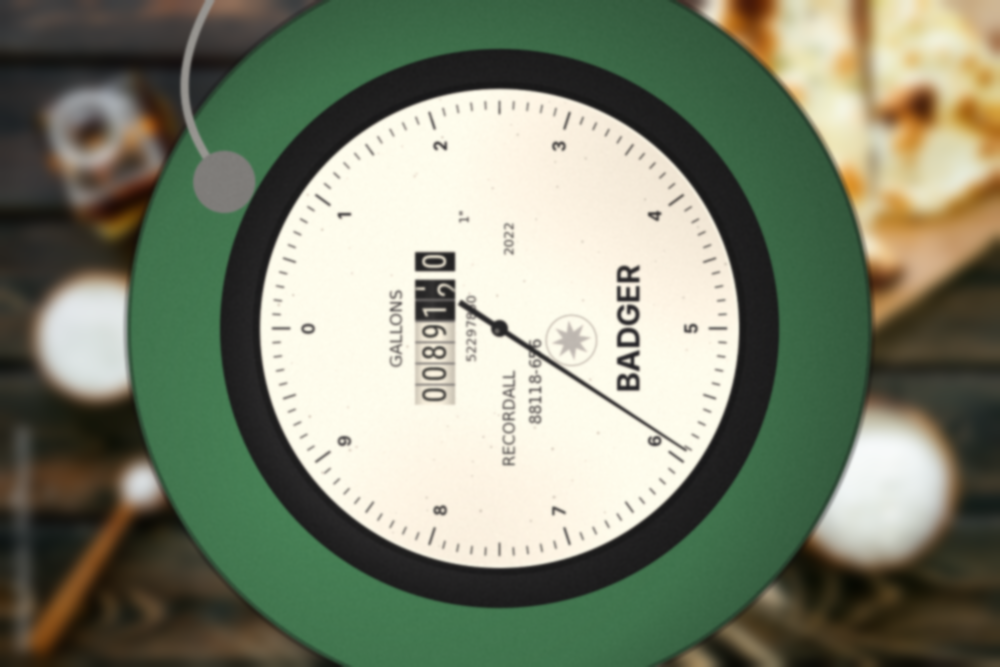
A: 89115.9 gal
